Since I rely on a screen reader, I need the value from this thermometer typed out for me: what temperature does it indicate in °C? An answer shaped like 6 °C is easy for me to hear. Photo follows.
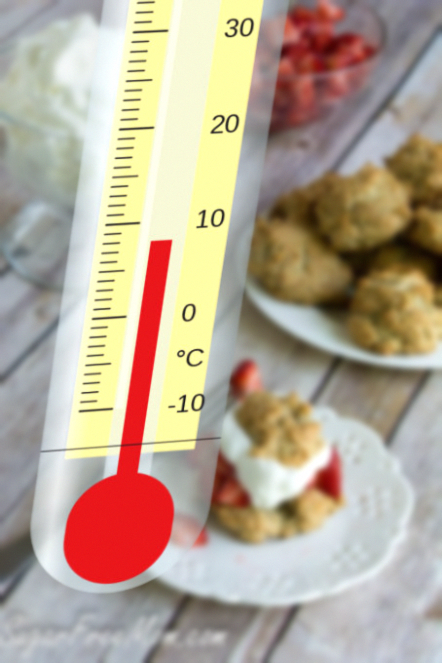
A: 8 °C
